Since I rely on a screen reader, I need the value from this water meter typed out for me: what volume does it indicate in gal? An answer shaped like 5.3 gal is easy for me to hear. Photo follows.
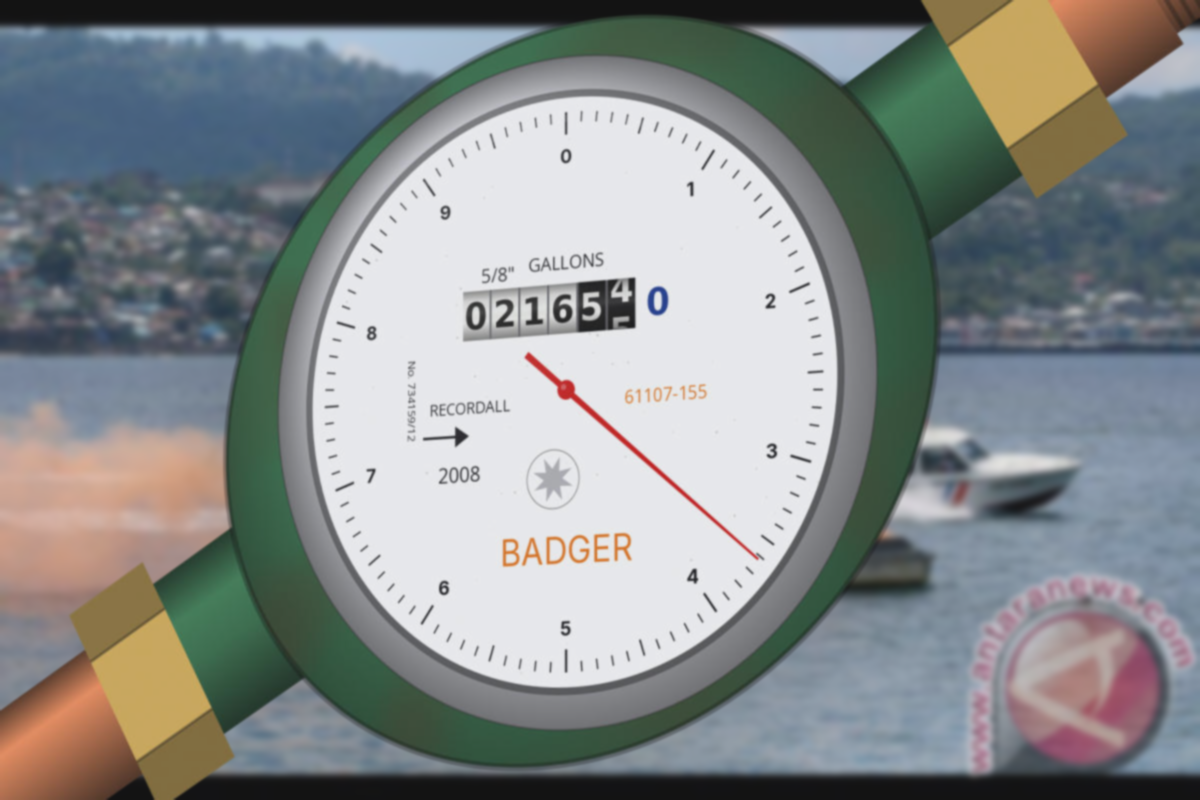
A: 216543.6 gal
